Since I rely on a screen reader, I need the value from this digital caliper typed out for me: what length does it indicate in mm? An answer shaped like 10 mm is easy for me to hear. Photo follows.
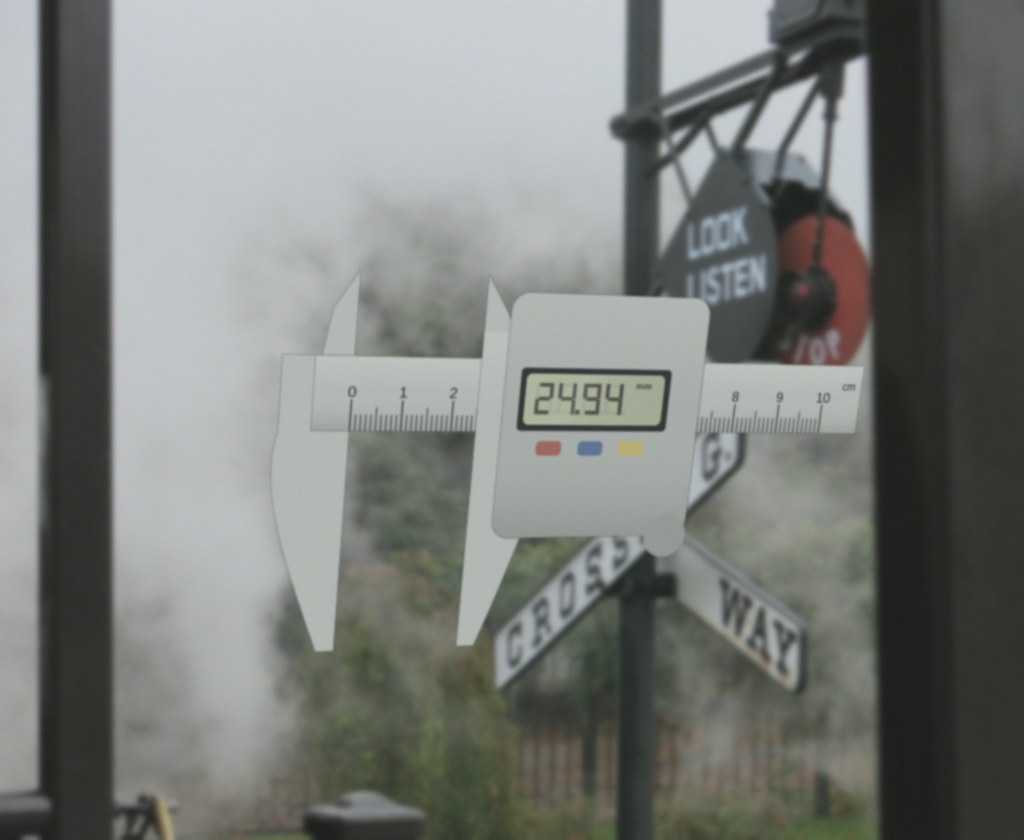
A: 24.94 mm
